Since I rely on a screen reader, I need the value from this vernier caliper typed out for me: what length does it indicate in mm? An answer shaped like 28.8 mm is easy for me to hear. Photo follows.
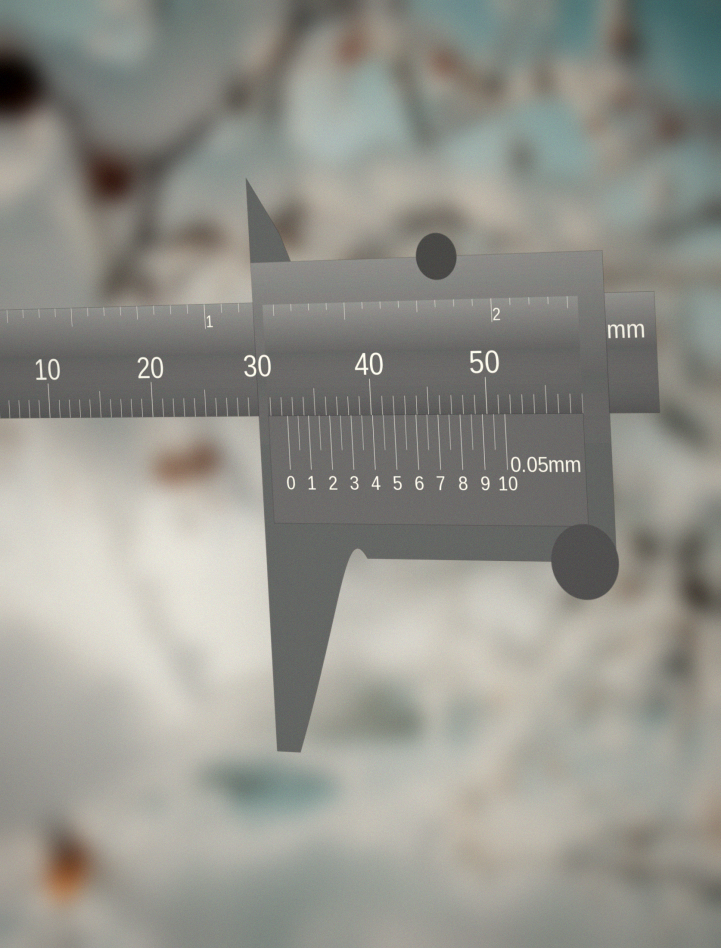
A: 32.5 mm
